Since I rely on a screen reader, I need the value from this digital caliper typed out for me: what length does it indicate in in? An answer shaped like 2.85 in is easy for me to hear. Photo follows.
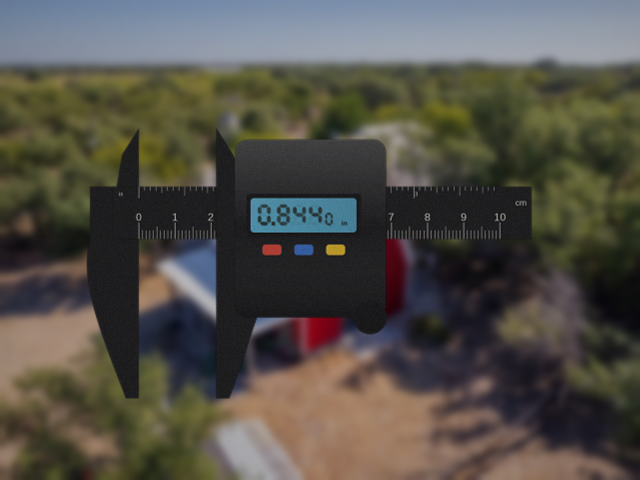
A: 0.8440 in
